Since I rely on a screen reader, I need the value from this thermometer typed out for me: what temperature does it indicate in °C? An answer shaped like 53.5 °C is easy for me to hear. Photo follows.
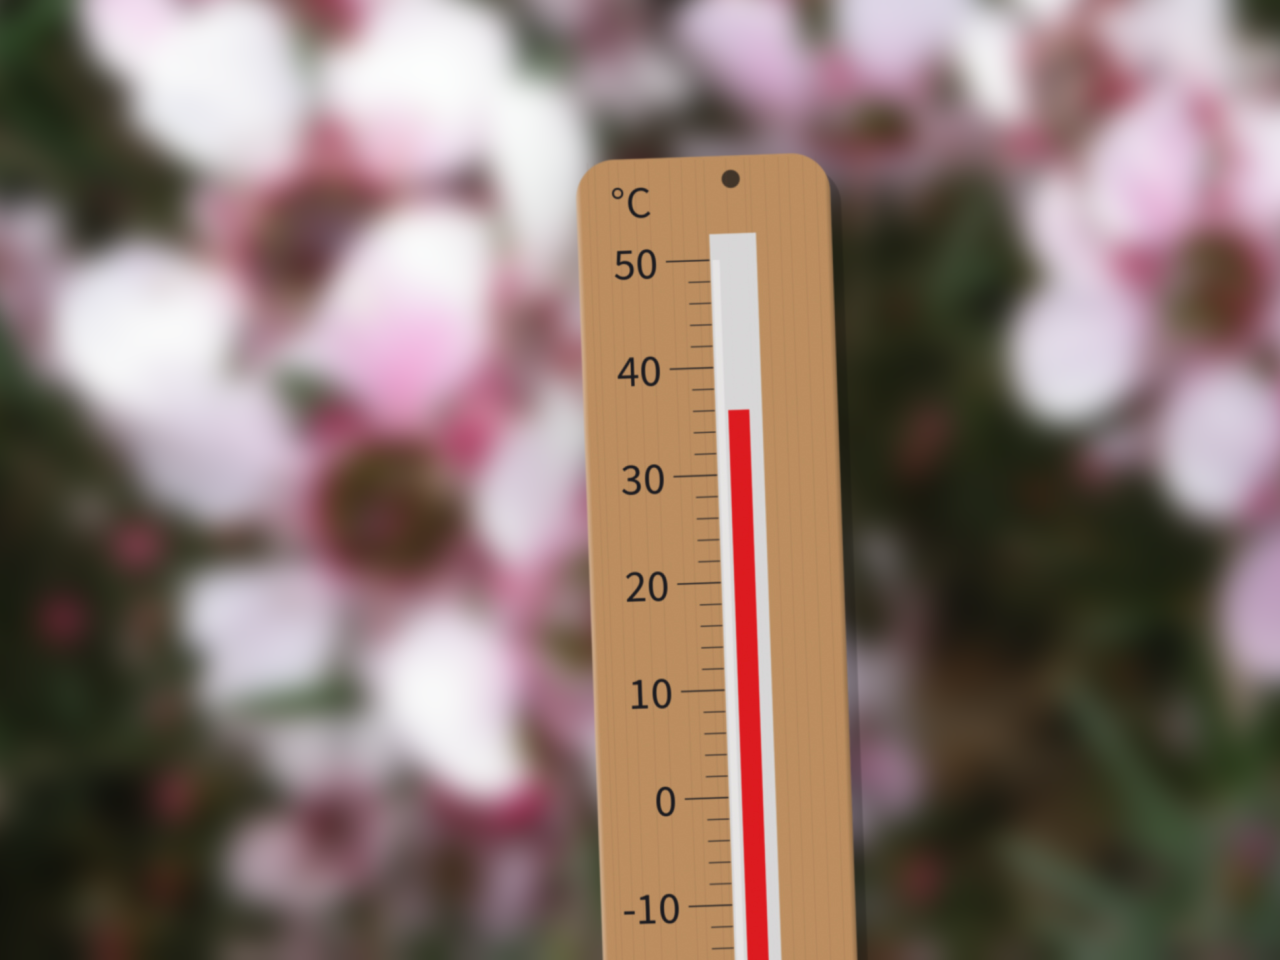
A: 36 °C
